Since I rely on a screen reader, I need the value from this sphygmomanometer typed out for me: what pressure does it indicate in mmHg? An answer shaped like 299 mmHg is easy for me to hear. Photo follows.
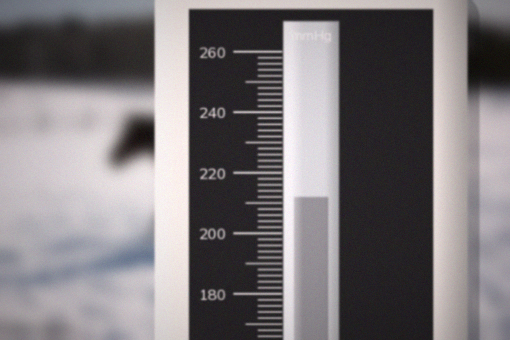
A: 212 mmHg
